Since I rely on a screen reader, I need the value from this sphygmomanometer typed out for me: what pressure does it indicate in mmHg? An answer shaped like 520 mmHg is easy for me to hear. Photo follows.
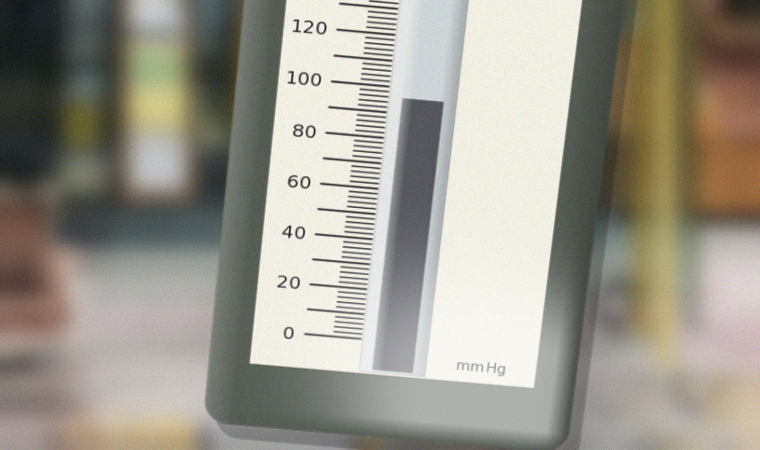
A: 96 mmHg
